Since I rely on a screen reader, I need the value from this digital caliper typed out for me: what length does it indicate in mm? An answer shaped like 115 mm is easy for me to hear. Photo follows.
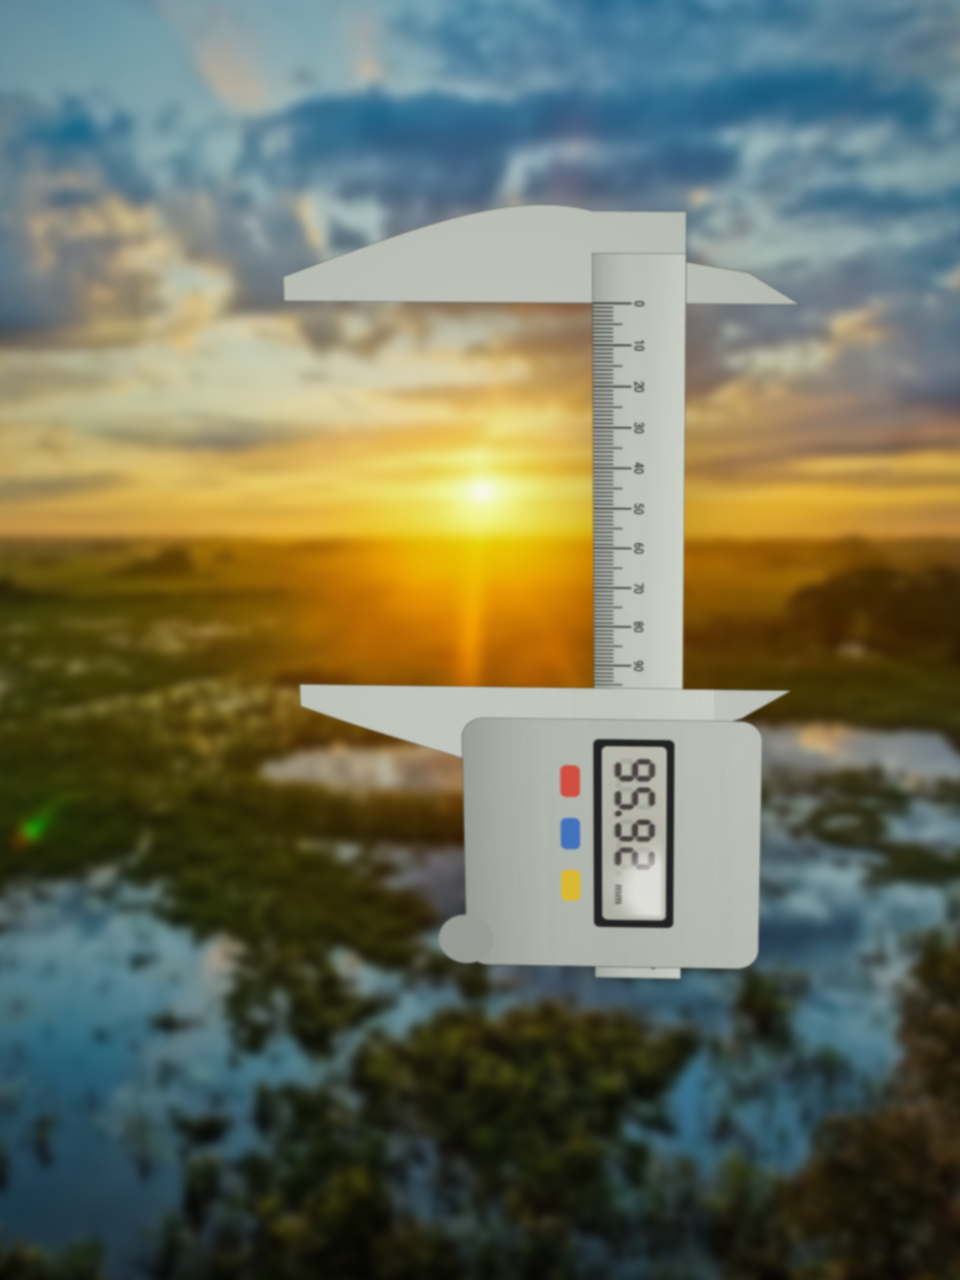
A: 95.92 mm
